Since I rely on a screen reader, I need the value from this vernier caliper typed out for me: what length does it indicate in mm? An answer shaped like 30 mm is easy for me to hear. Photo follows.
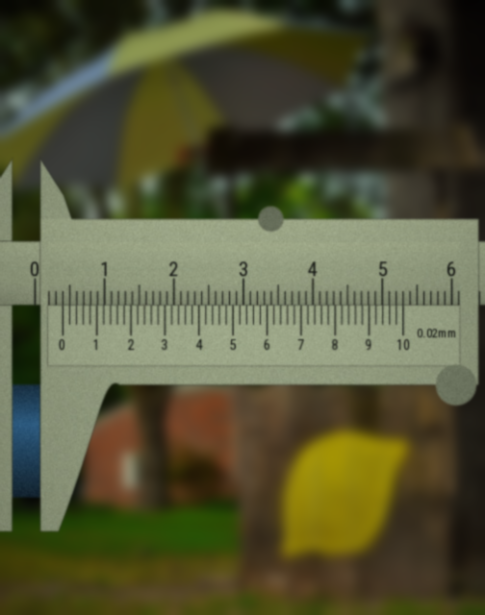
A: 4.0 mm
